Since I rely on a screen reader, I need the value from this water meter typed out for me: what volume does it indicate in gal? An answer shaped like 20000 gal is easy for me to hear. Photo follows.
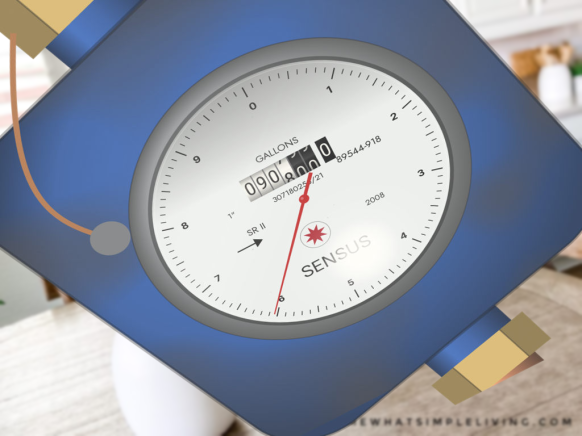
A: 907996.0 gal
